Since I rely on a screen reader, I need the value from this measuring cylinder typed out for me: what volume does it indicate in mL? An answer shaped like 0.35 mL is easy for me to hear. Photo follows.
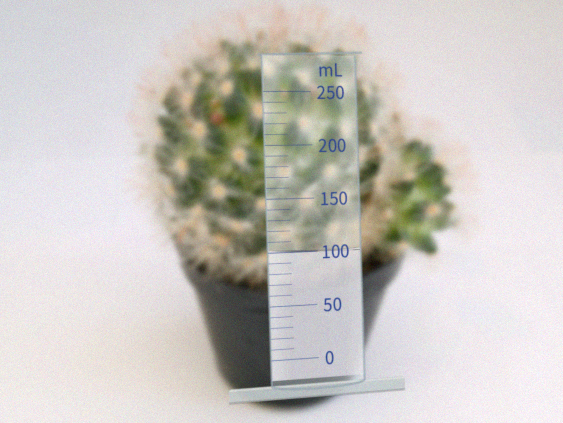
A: 100 mL
